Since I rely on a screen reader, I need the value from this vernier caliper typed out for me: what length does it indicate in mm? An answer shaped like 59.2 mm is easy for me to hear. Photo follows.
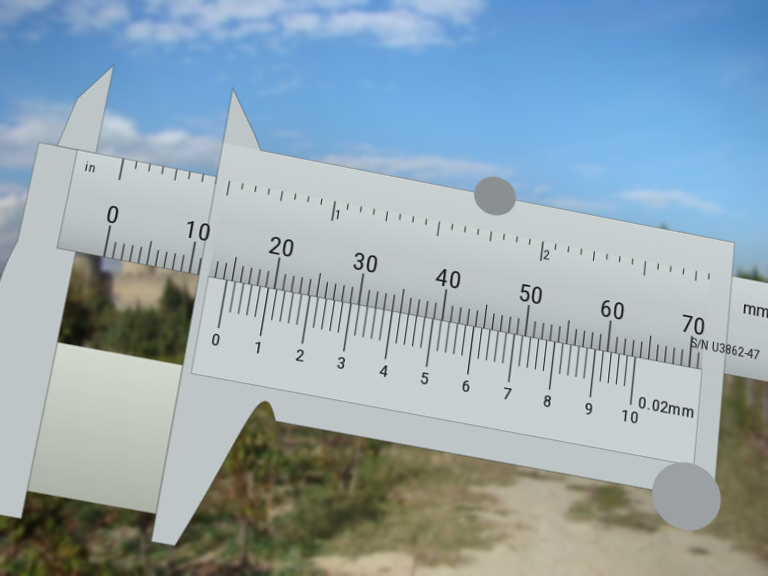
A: 14.4 mm
